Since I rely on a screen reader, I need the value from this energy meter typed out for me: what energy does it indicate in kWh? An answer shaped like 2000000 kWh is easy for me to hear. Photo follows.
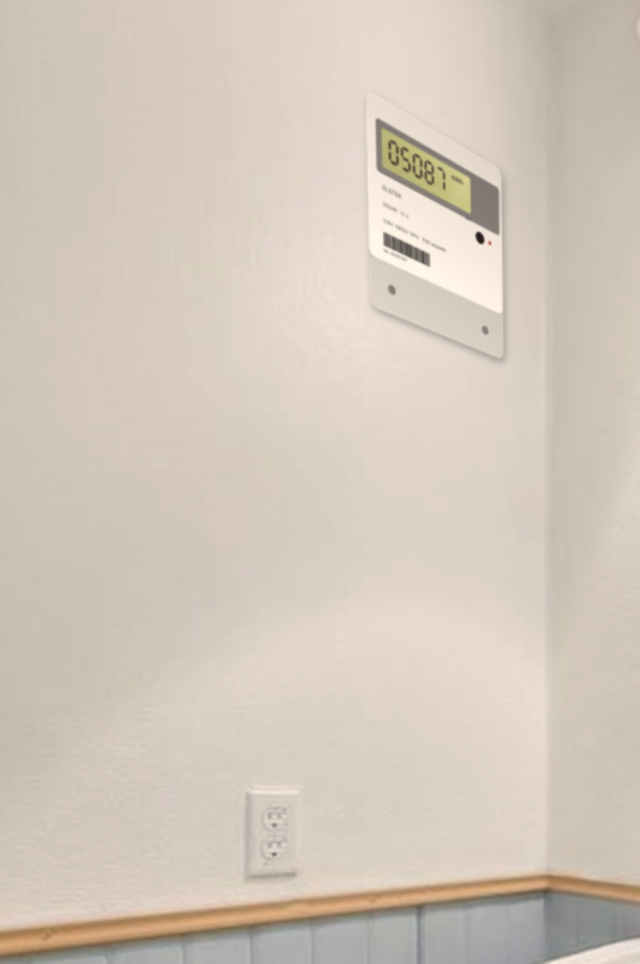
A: 5087 kWh
